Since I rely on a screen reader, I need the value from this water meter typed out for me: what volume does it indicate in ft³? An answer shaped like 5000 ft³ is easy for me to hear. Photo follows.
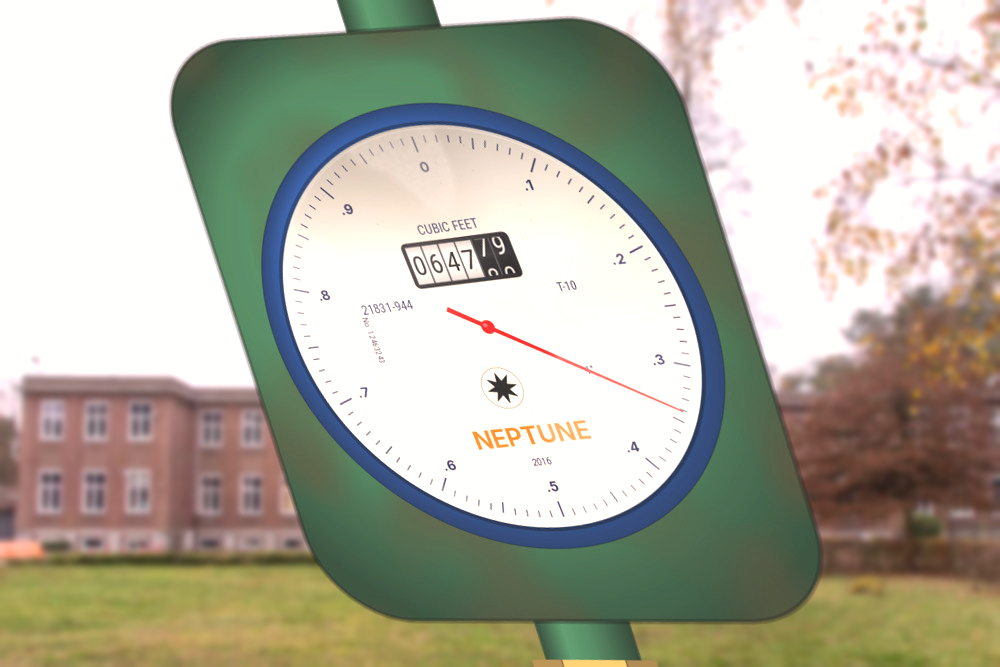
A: 64779.34 ft³
